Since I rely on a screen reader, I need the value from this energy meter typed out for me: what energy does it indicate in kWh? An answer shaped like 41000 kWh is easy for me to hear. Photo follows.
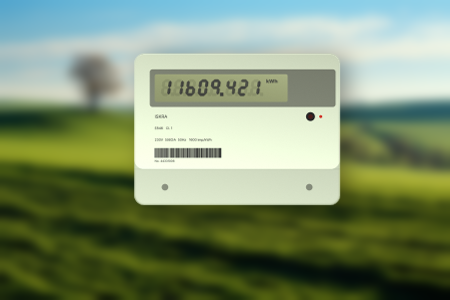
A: 11609.421 kWh
